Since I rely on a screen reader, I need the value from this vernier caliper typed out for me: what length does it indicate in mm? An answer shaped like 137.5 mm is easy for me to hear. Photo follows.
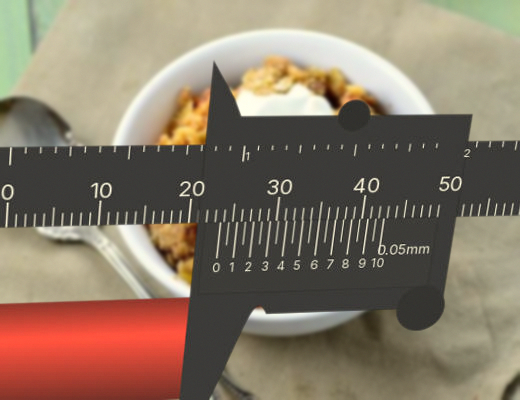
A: 23.6 mm
